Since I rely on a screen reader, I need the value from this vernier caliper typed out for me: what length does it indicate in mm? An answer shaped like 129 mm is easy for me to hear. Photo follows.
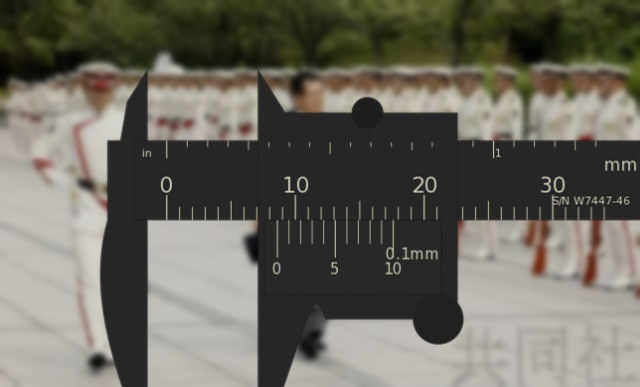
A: 8.6 mm
